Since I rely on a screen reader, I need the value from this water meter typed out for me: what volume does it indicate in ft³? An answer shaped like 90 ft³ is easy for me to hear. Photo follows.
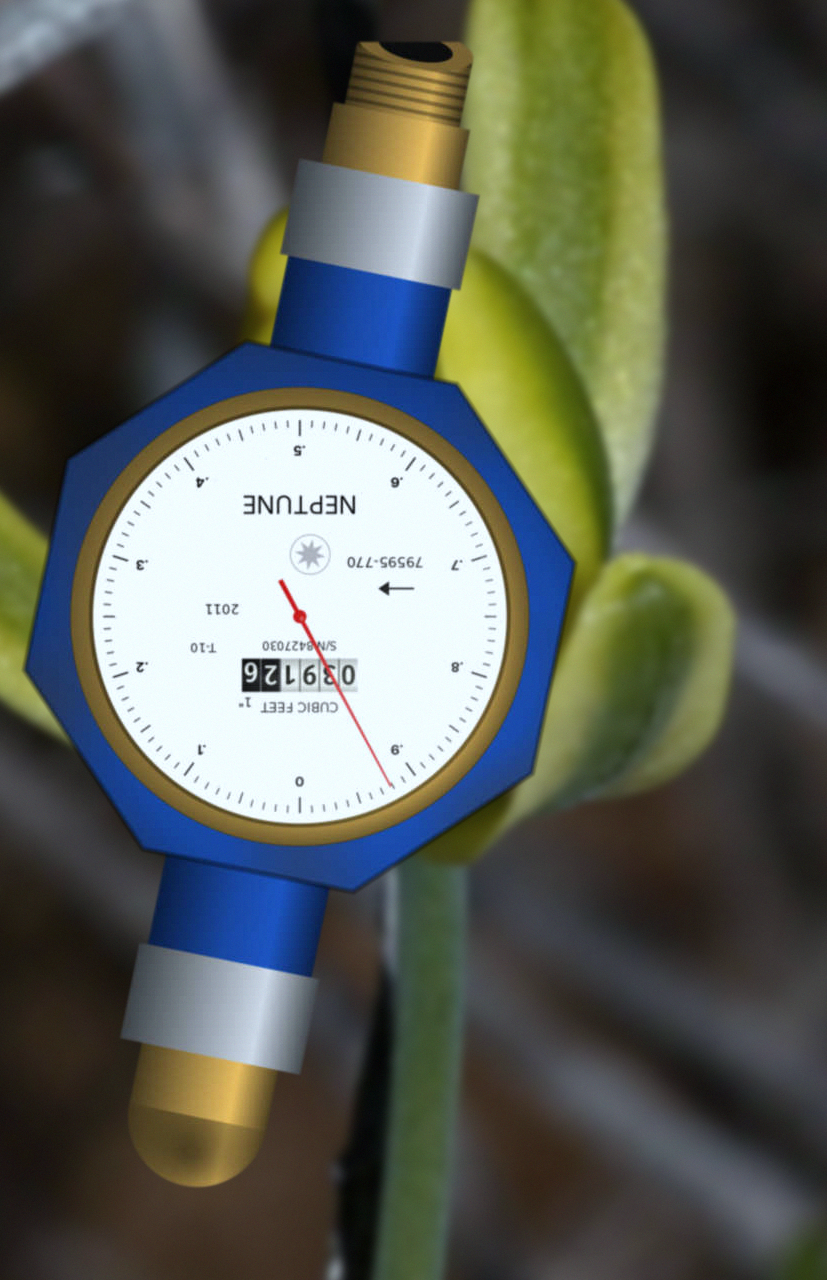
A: 39125.92 ft³
